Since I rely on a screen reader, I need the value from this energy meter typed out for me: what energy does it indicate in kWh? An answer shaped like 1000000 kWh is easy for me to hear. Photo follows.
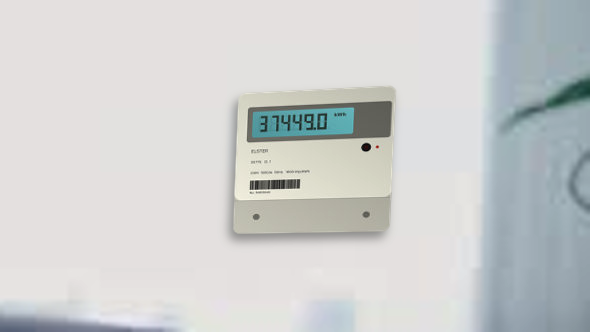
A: 37449.0 kWh
